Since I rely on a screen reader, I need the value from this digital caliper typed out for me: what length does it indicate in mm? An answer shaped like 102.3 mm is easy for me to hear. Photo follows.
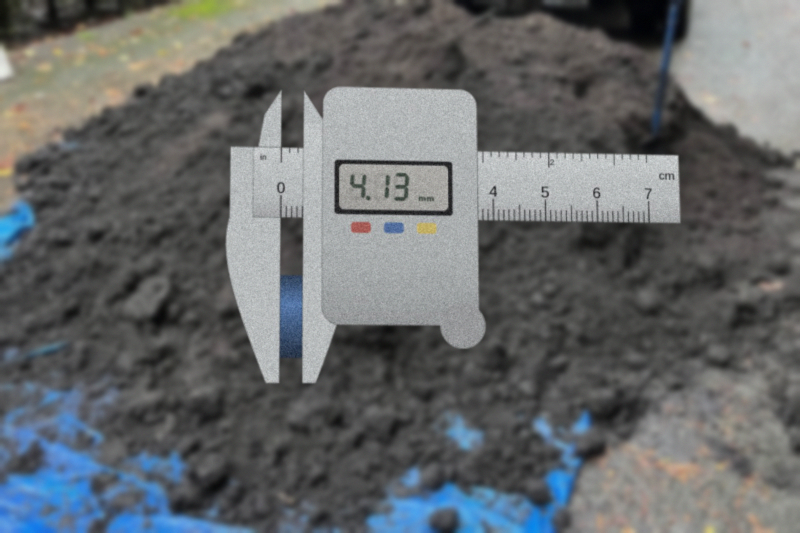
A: 4.13 mm
